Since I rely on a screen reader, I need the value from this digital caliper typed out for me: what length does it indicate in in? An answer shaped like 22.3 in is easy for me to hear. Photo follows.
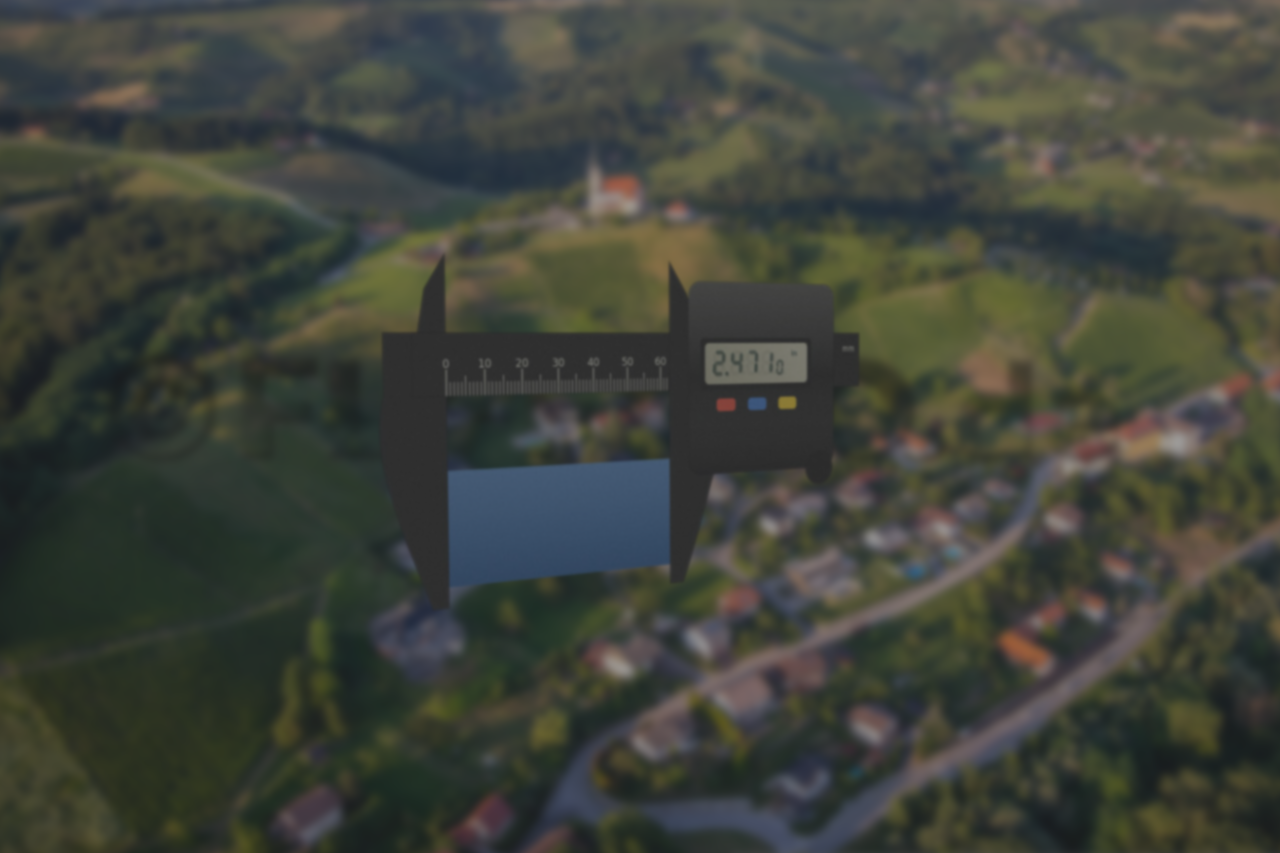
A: 2.4710 in
